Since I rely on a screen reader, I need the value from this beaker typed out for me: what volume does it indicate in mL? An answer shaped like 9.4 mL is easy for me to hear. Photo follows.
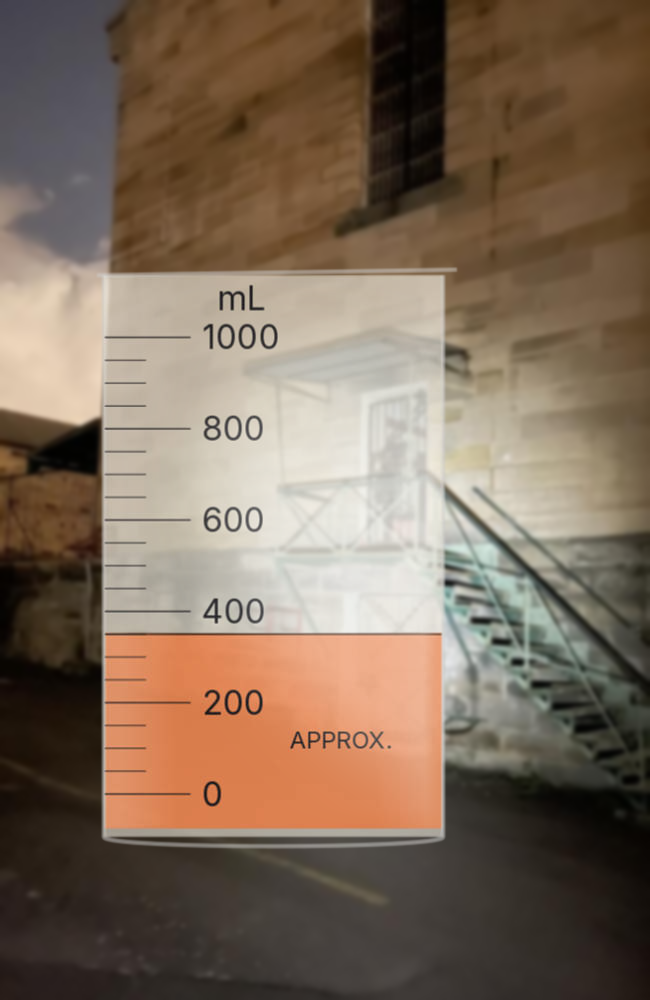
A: 350 mL
